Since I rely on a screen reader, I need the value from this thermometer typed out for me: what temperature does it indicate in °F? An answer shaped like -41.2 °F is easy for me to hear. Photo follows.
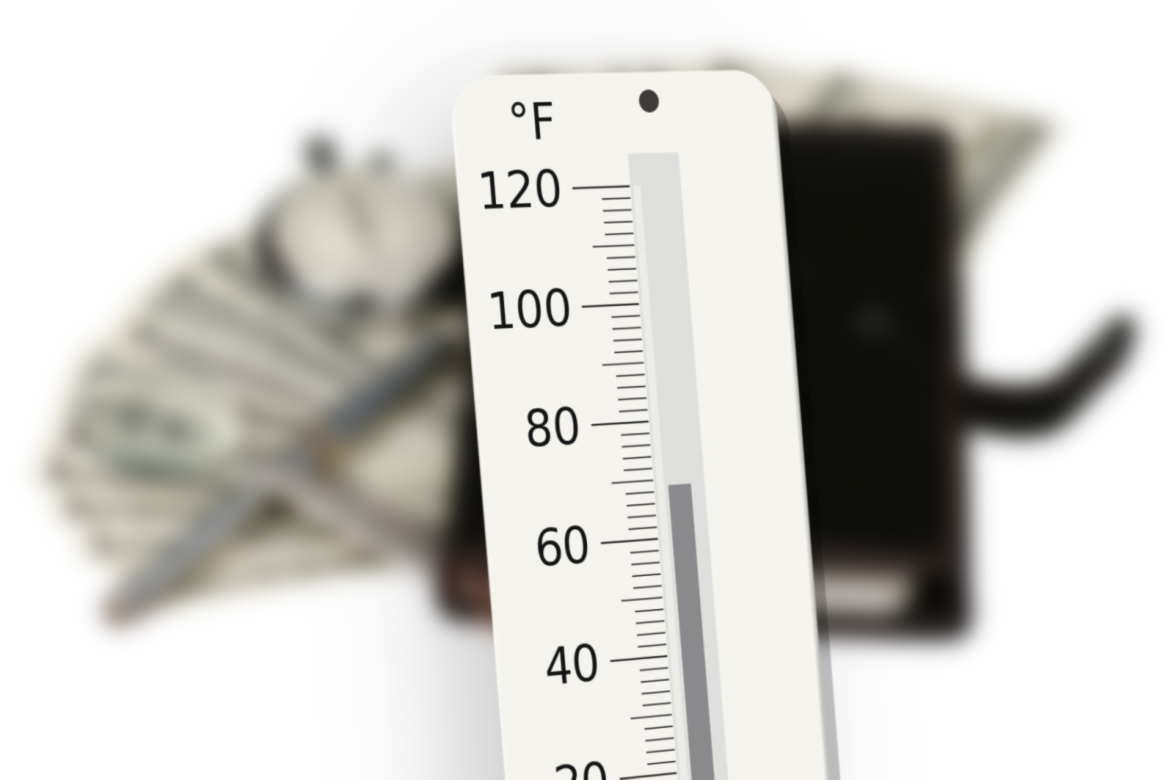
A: 69 °F
